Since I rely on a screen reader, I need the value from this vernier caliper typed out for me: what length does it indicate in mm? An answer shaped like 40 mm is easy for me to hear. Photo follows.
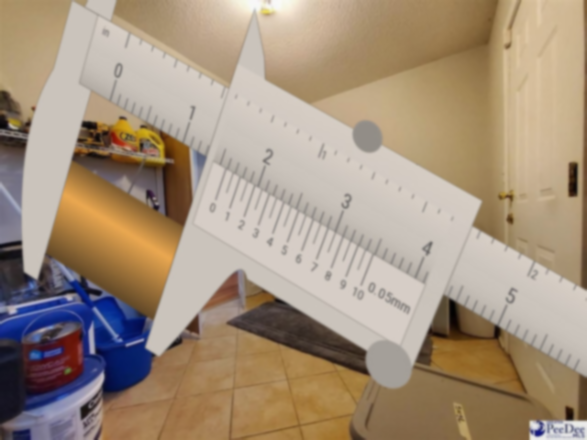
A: 15.8 mm
